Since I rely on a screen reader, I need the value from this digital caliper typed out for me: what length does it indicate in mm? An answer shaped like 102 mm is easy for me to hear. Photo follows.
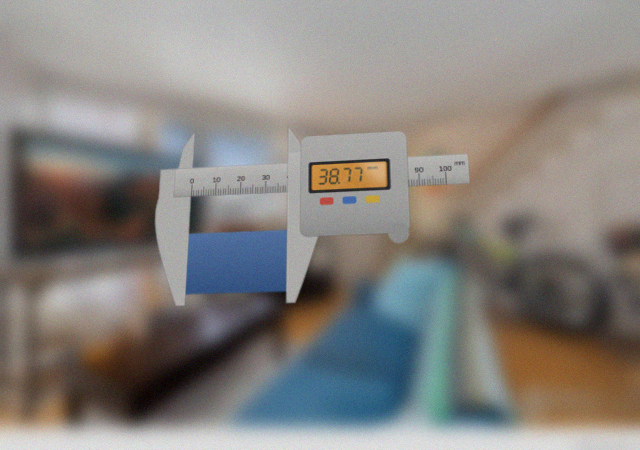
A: 38.77 mm
